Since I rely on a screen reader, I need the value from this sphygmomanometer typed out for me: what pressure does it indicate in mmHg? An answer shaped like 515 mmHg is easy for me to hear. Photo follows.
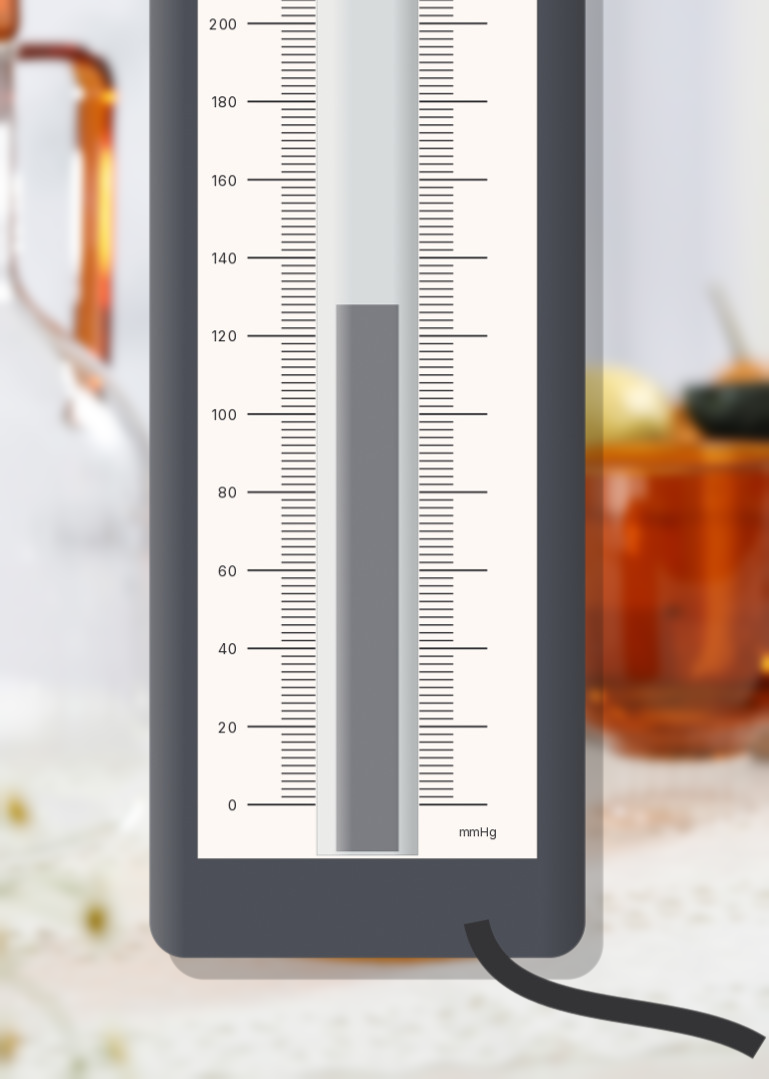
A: 128 mmHg
